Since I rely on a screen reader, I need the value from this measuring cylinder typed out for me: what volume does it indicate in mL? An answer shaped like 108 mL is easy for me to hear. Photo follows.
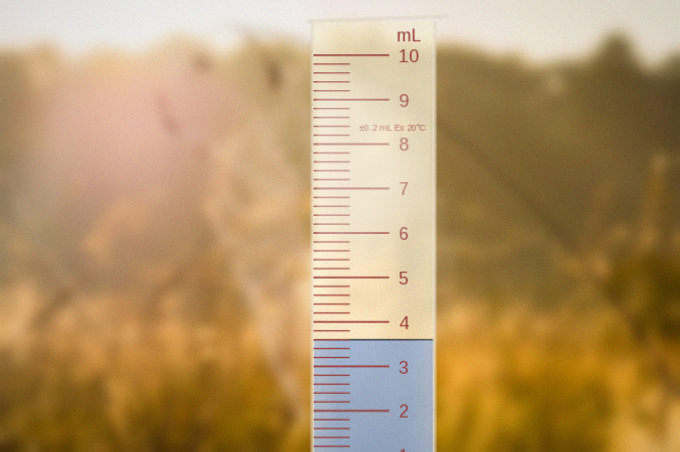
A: 3.6 mL
